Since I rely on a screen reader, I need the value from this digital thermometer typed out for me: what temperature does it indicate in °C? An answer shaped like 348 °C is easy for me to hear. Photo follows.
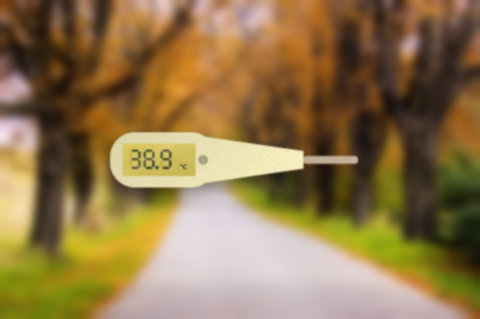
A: 38.9 °C
